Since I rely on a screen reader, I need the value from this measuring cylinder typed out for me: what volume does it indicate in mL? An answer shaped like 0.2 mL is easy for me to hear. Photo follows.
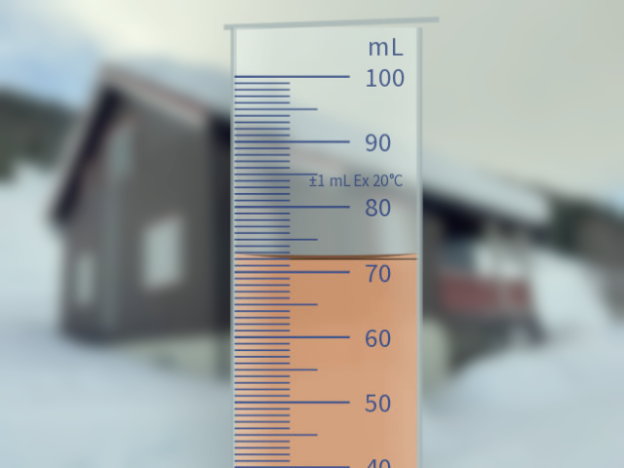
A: 72 mL
